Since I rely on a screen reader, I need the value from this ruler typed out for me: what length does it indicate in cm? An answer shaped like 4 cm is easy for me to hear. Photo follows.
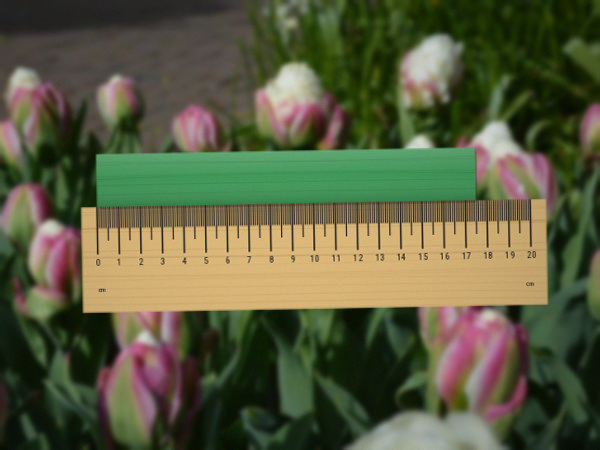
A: 17.5 cm
